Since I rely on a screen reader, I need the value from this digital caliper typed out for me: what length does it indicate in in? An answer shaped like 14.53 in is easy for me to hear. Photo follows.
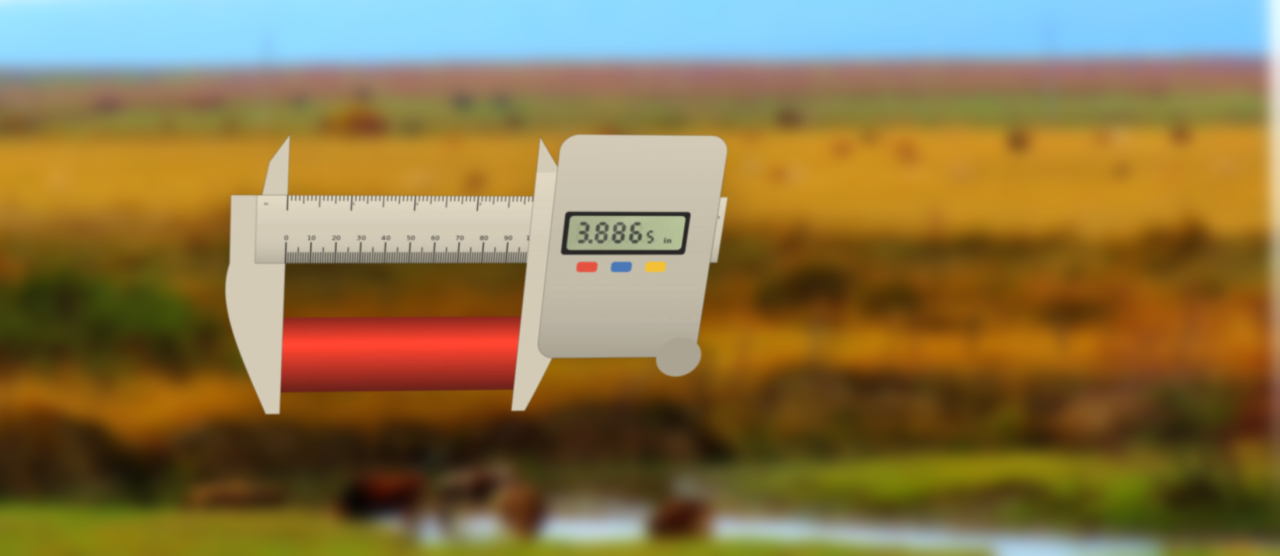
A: 3.8865 in
